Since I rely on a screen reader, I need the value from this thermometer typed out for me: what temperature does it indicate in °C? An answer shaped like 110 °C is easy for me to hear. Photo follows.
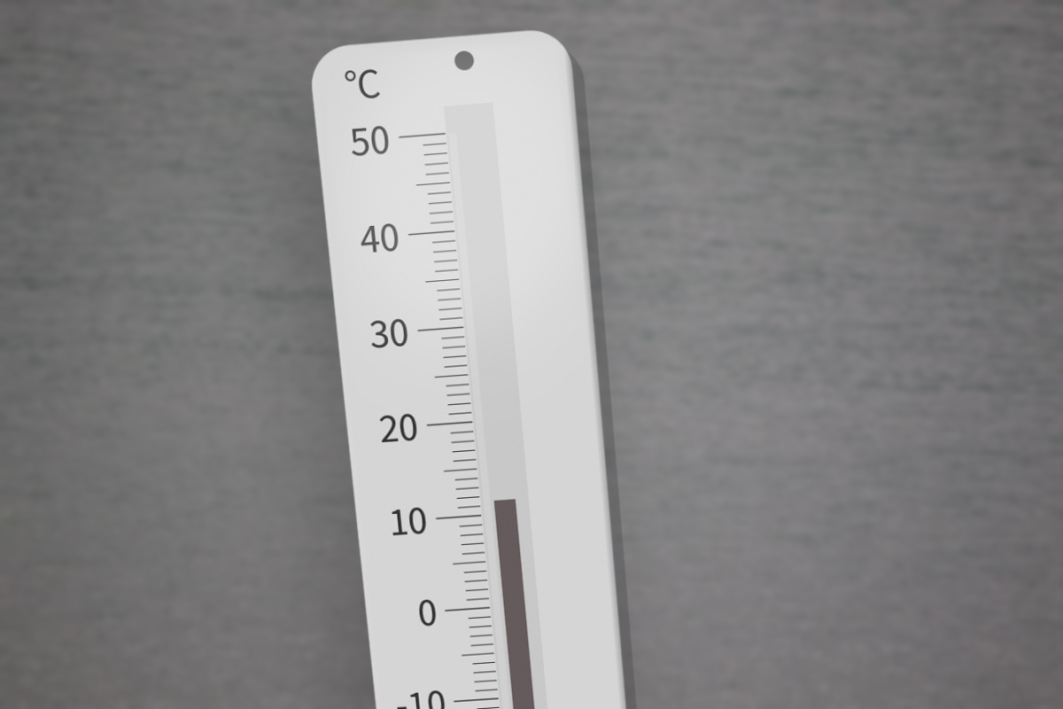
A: 11.5 °C
